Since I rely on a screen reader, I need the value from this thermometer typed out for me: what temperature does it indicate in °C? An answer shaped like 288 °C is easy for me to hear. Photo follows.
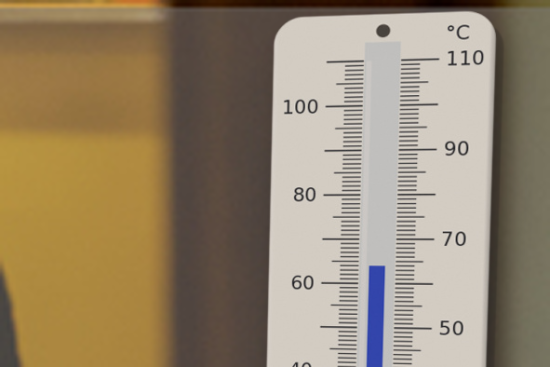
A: 64 °C
